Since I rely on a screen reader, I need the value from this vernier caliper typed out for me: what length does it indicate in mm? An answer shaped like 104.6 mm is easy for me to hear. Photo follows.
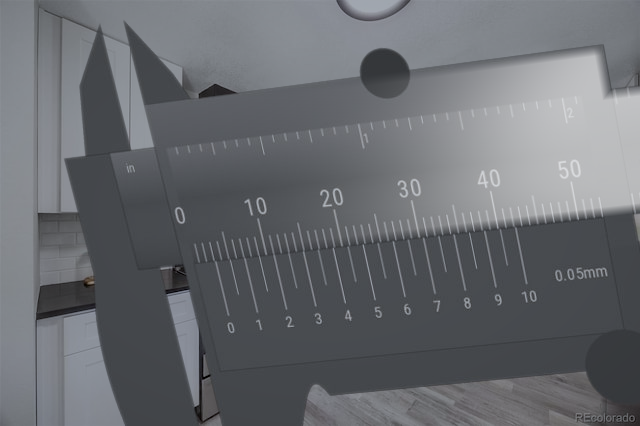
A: 3.2 mm
